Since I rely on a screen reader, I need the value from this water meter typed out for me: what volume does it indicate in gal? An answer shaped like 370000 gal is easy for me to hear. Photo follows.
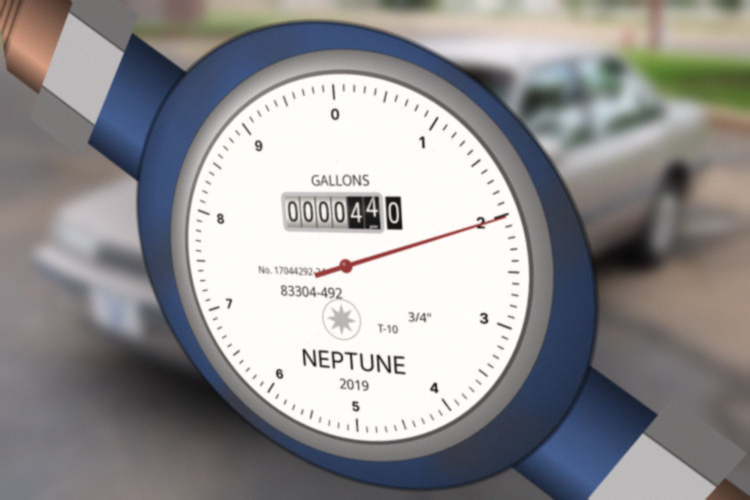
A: 442.0 gal
